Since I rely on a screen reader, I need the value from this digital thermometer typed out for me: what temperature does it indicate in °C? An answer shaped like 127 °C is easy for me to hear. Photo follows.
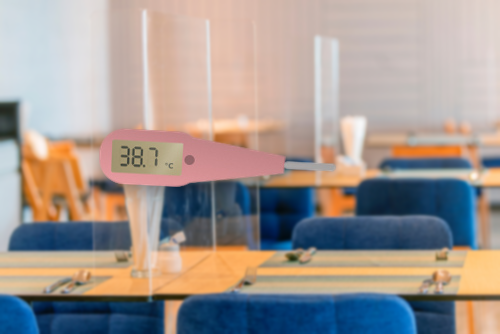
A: 38.7 °C
